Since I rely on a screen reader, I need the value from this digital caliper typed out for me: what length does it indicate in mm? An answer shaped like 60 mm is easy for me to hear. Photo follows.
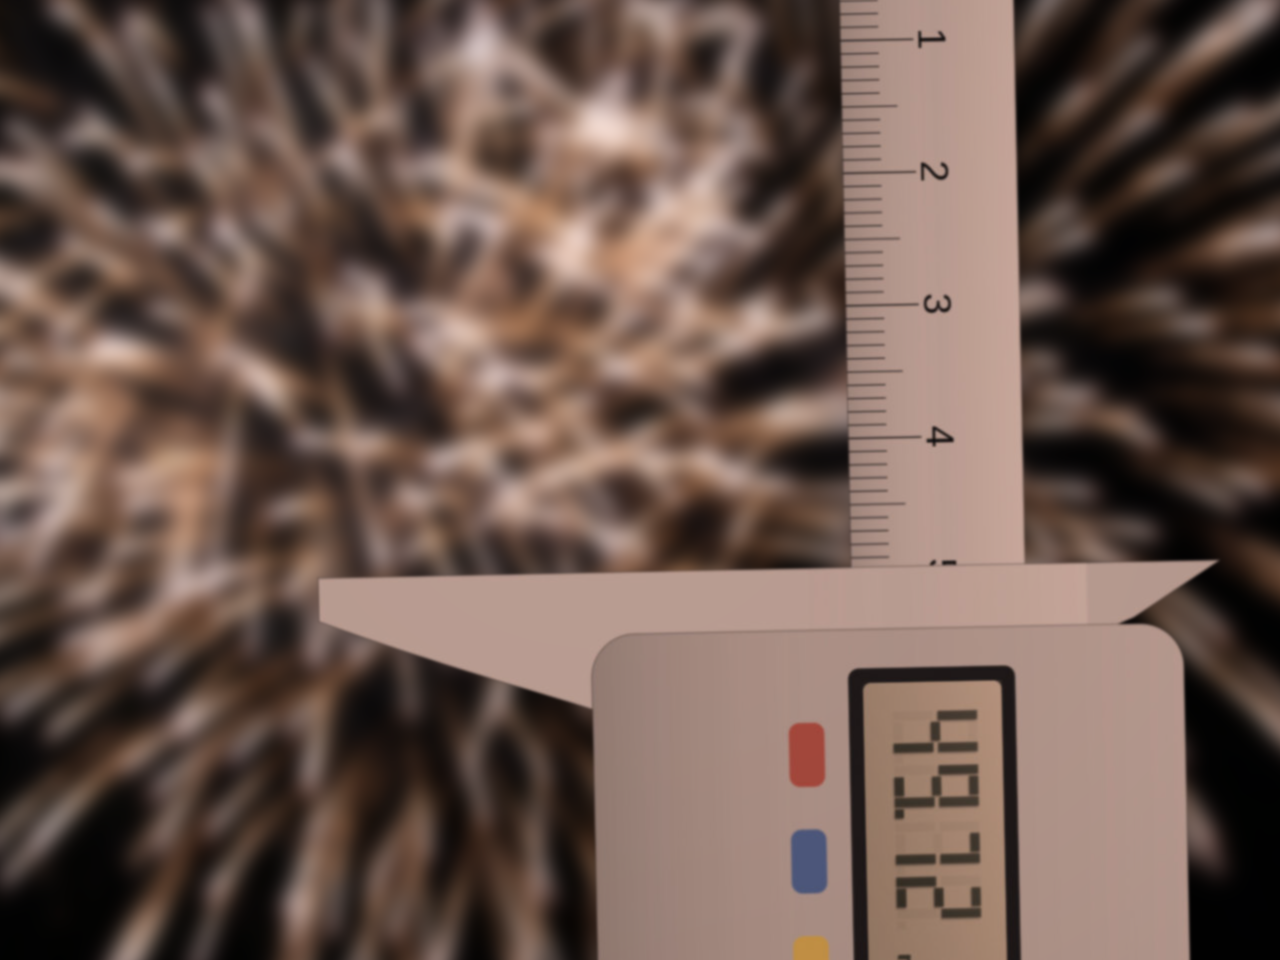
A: 49.72 mm
